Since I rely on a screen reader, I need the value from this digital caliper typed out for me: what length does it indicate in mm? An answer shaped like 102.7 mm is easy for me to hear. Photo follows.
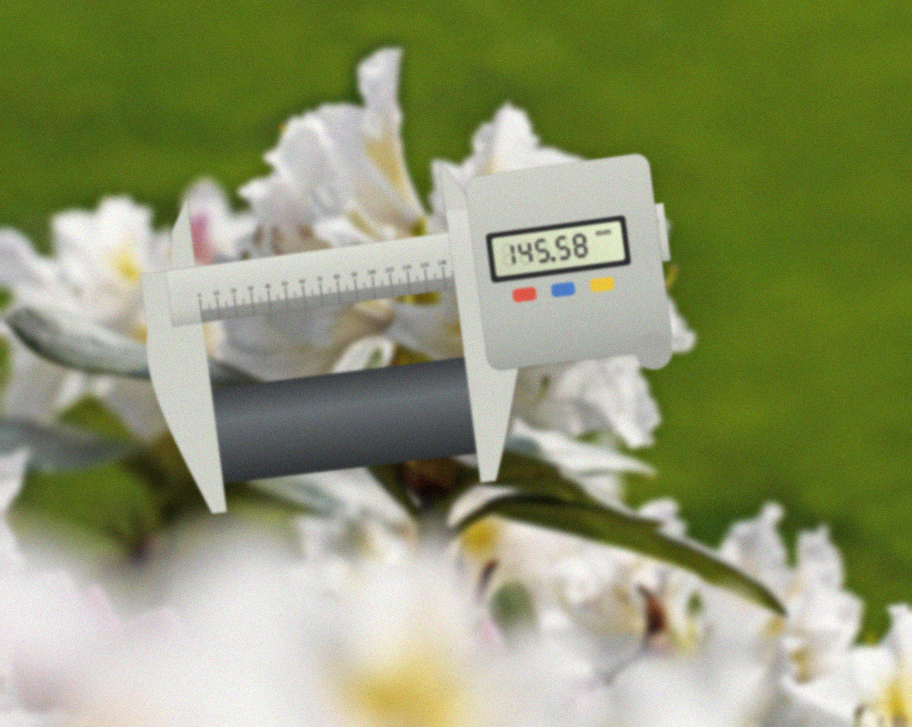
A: 145.58 mm
